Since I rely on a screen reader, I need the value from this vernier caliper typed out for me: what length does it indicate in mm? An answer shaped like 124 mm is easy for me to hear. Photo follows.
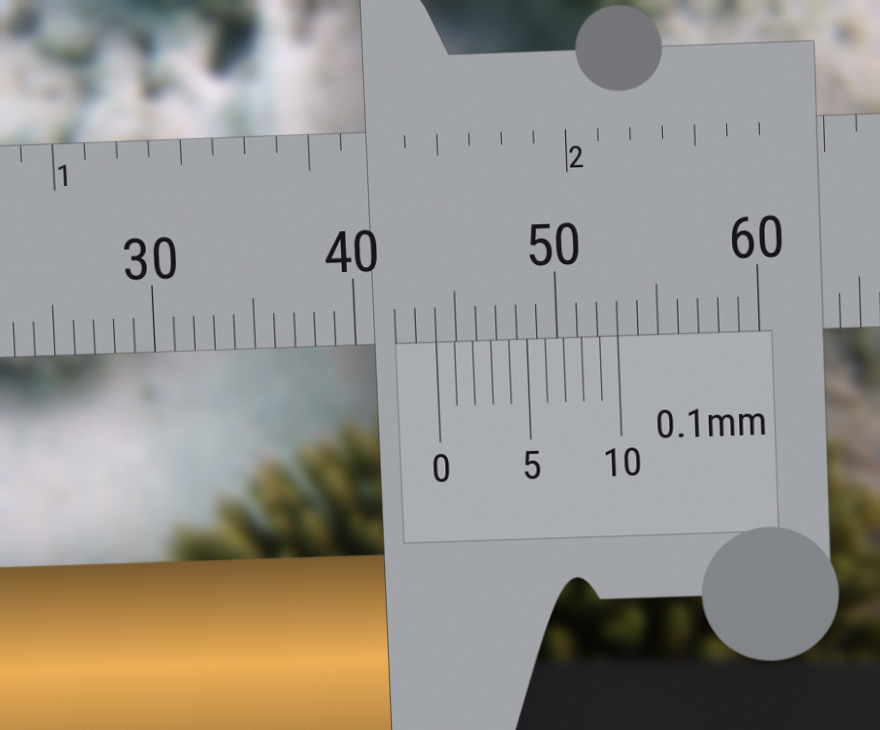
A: 44.0 mm
